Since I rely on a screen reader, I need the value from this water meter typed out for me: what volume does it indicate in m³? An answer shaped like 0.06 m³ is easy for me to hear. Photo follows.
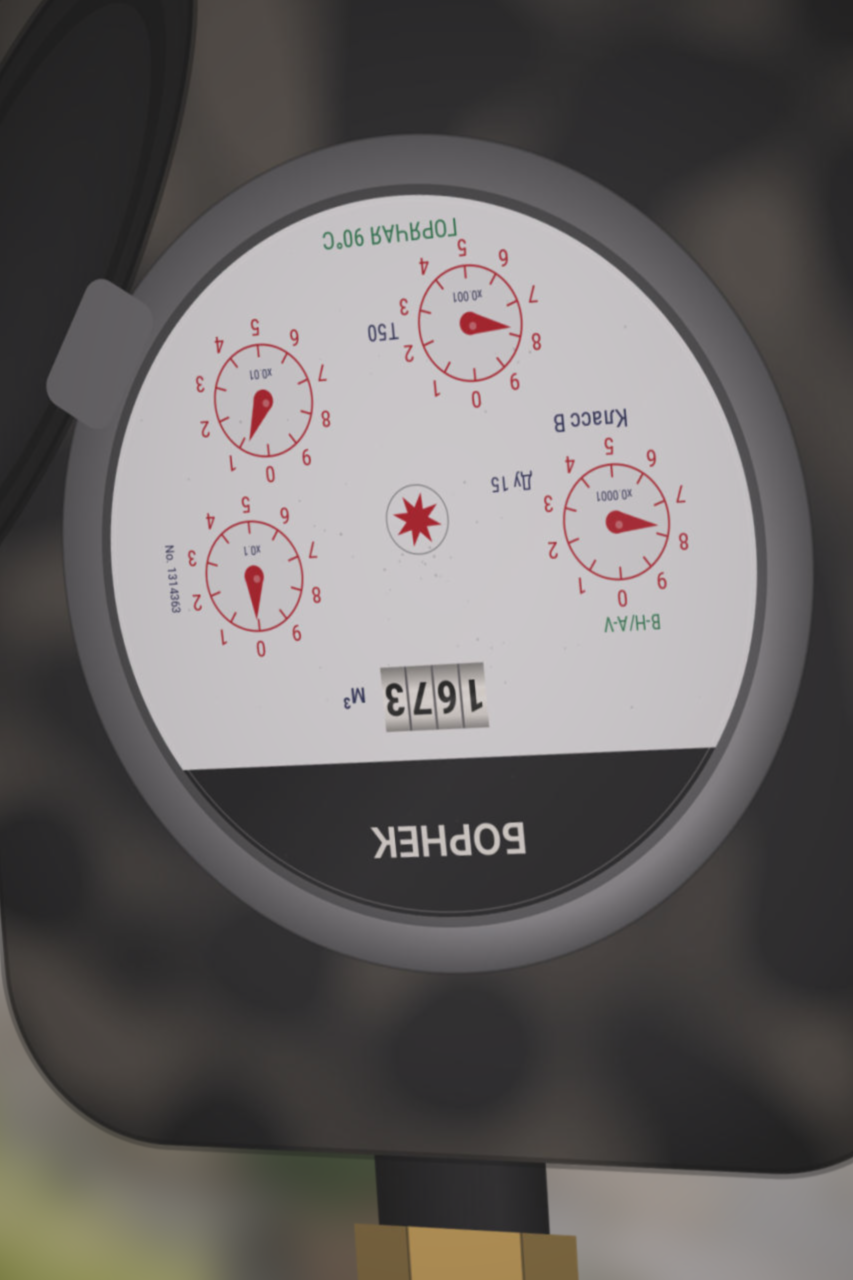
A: 1673.0077 m³
